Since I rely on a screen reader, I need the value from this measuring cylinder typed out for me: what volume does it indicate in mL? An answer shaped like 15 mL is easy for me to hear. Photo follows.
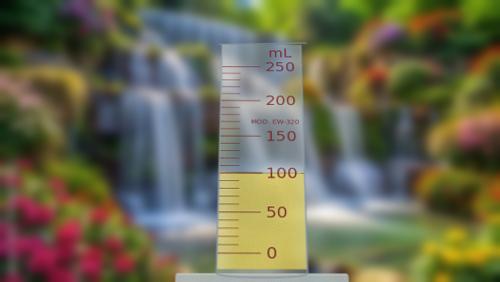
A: 100 mL
